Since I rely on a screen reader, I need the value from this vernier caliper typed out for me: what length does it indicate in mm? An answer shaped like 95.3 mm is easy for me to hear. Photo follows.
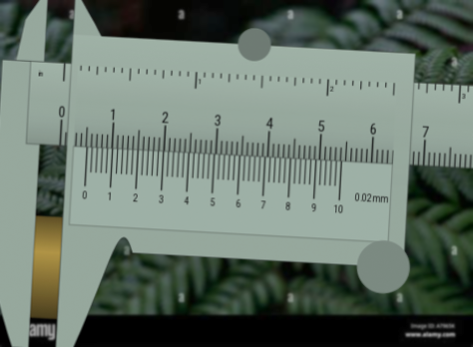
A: 5.2 mm
